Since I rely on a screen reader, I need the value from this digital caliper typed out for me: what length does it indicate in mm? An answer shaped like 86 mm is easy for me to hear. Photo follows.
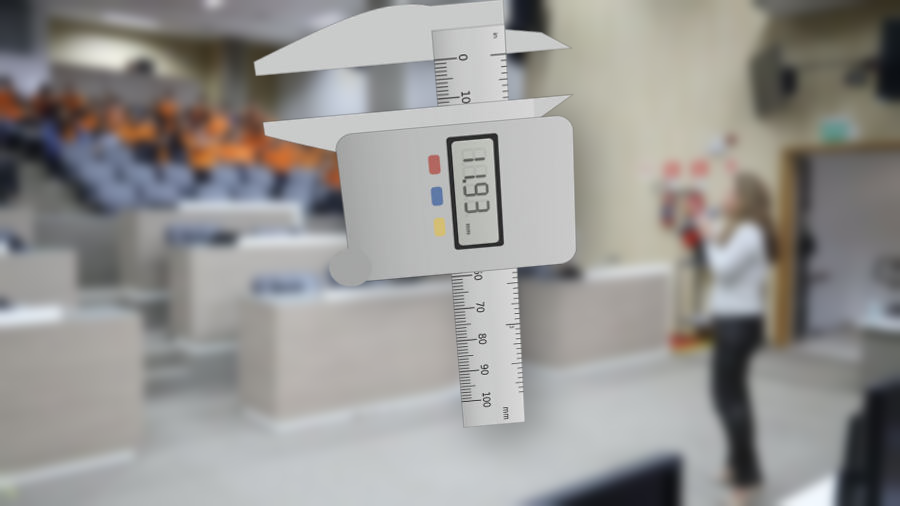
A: 11.93 mm
